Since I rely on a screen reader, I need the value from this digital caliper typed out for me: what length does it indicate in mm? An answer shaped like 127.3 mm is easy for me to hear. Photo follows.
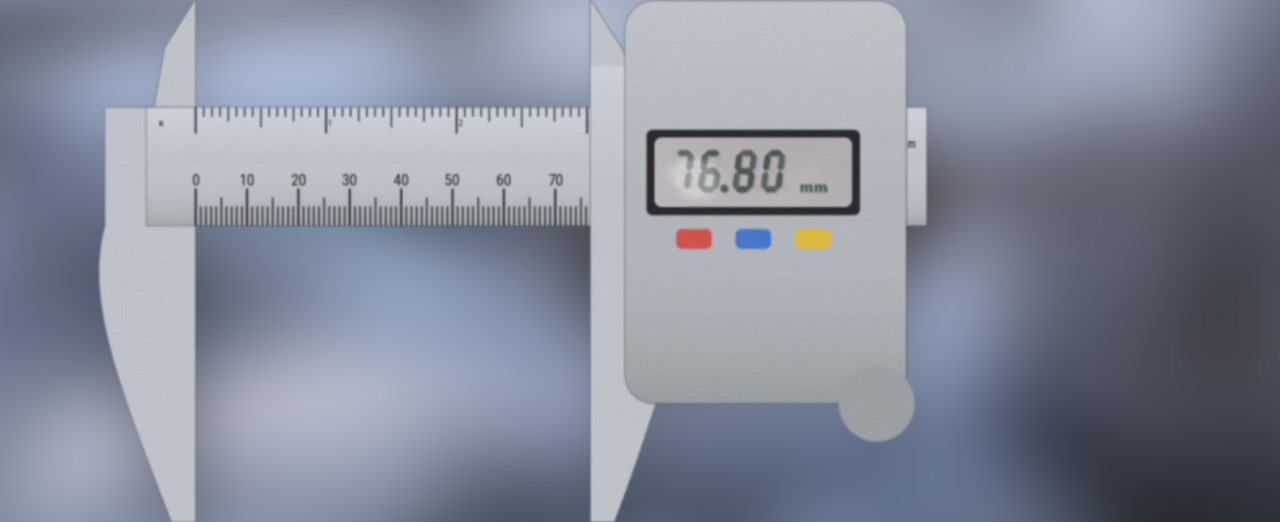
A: 76.80 mm
